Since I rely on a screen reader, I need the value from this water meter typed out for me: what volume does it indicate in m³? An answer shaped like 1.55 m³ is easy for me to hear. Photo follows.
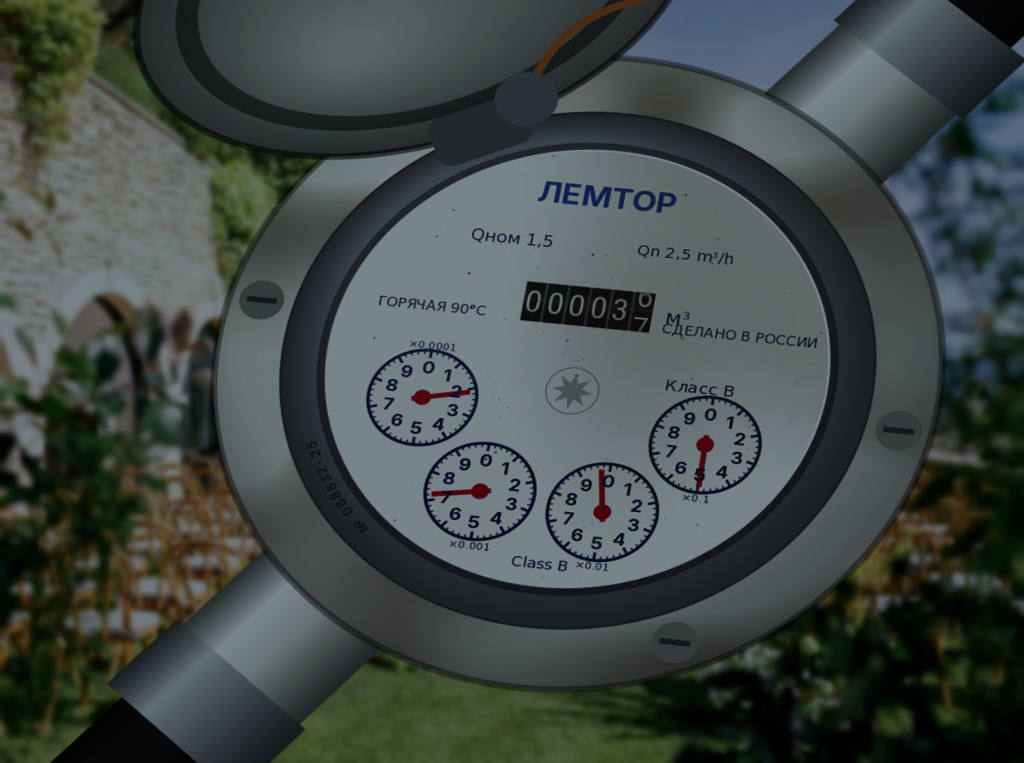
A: 36.4972 m³
